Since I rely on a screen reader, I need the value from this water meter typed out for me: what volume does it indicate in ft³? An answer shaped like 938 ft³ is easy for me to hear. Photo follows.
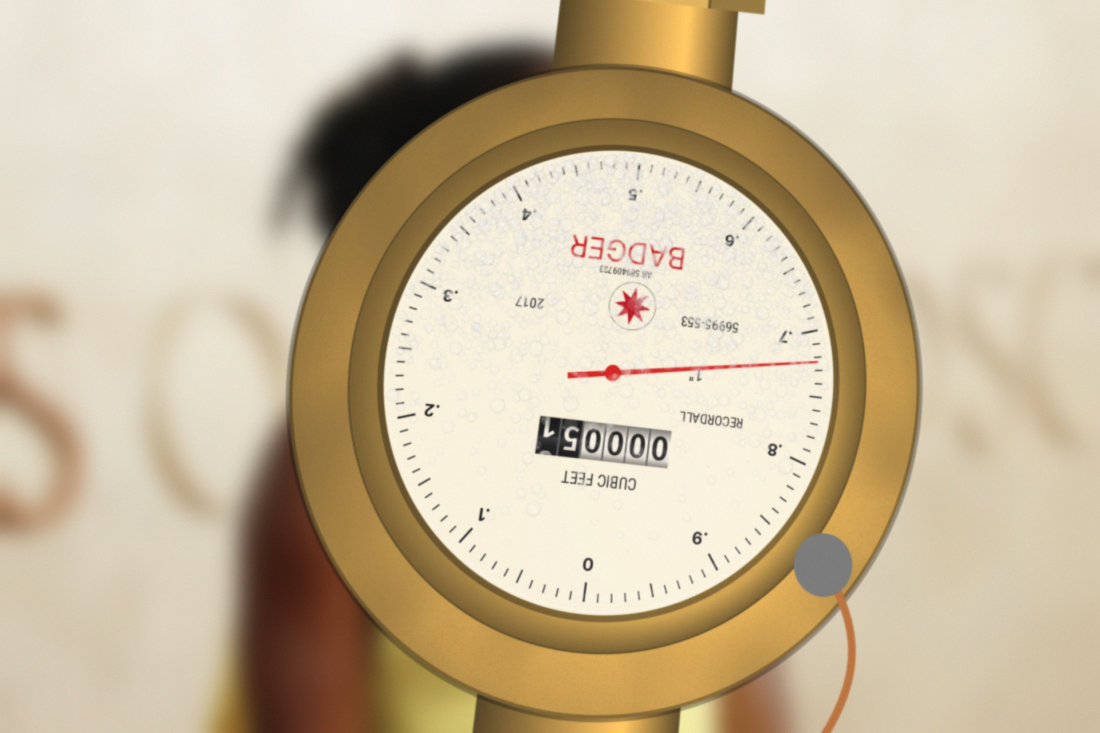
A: 50.72 ft³
